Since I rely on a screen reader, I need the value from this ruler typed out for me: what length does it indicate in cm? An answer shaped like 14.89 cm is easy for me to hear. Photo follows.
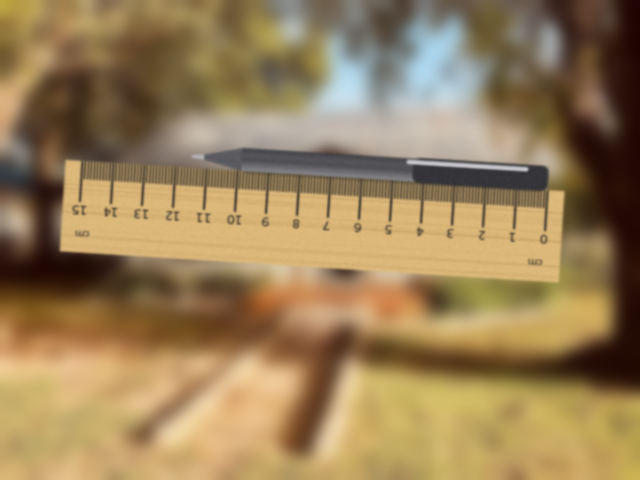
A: 11.5 cm
